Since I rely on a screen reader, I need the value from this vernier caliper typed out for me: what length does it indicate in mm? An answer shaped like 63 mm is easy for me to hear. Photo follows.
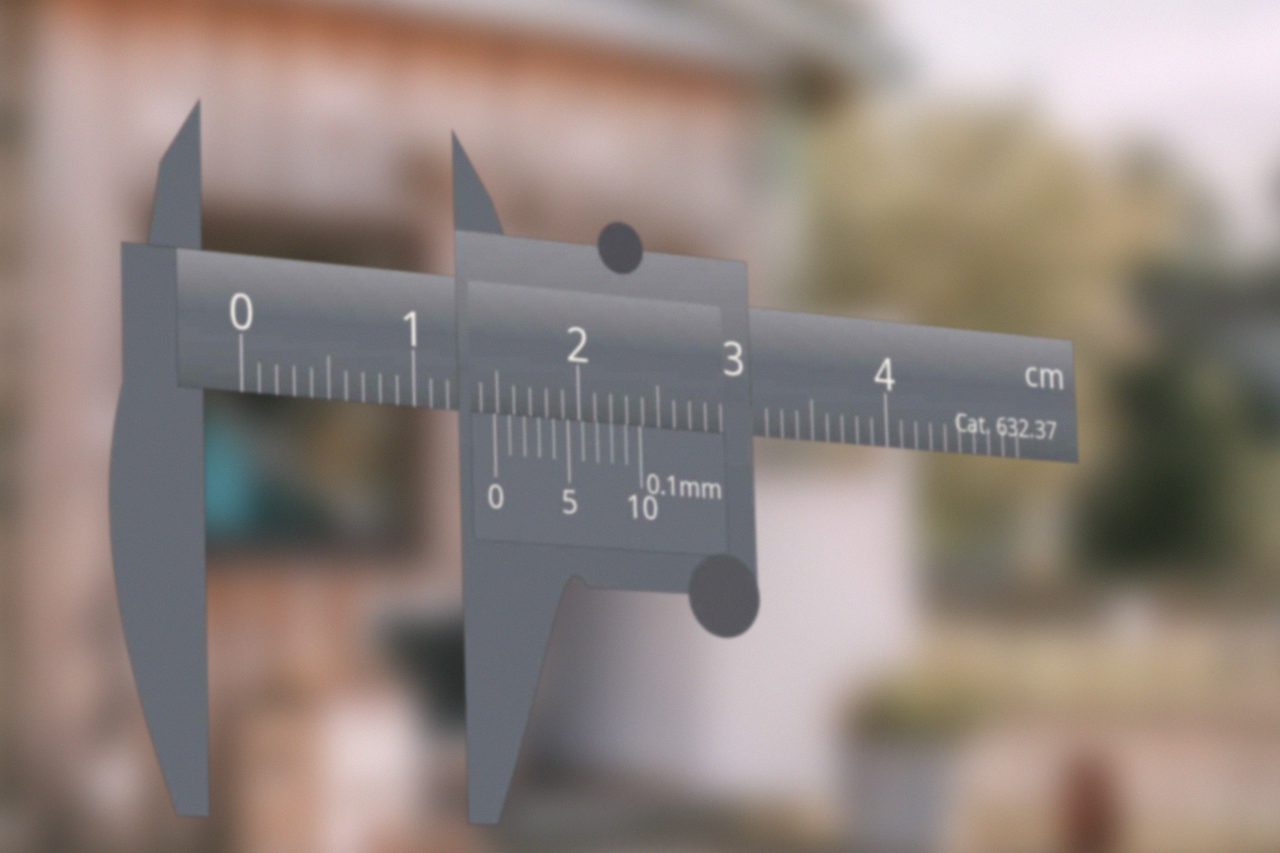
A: 14.8 mm
